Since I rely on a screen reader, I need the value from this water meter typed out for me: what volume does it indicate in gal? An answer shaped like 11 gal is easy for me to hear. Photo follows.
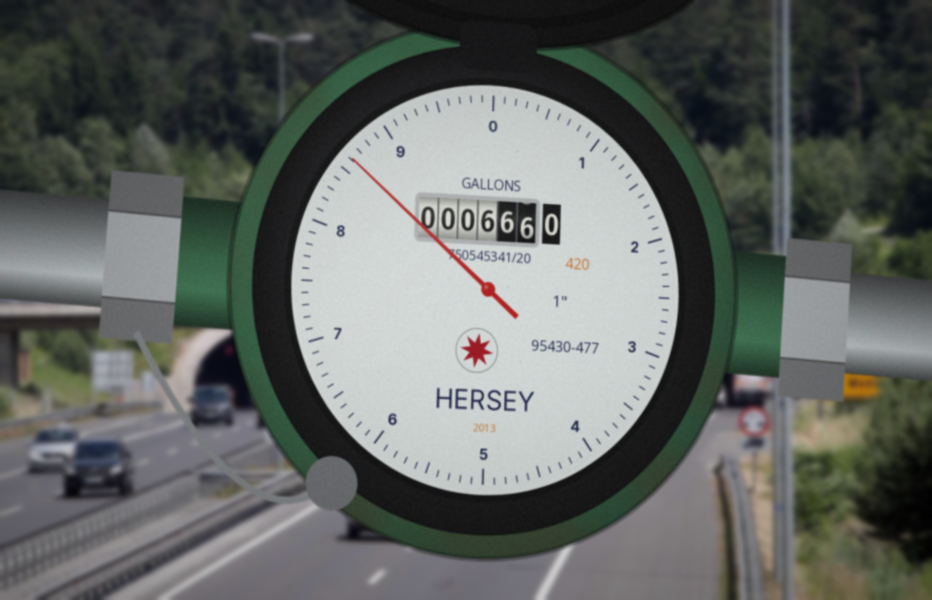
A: 6658.6 gal
